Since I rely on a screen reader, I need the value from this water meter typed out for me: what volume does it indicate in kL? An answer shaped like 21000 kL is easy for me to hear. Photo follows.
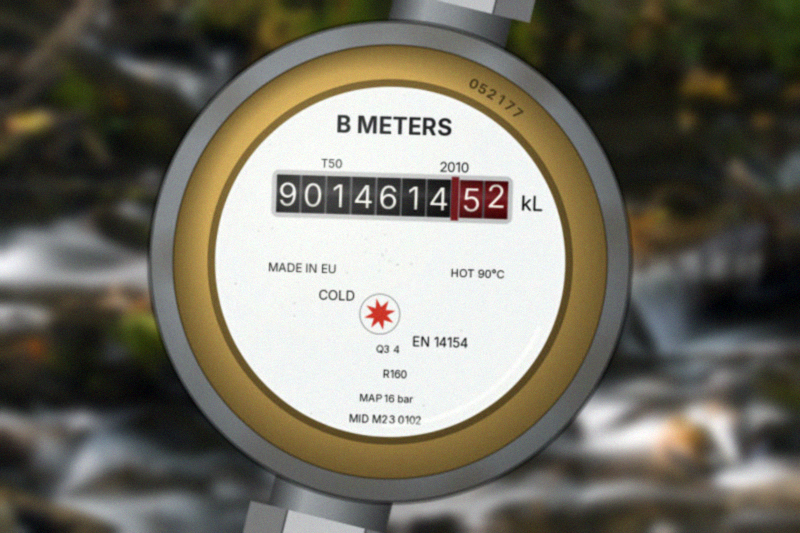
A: 9014614.52 kL
